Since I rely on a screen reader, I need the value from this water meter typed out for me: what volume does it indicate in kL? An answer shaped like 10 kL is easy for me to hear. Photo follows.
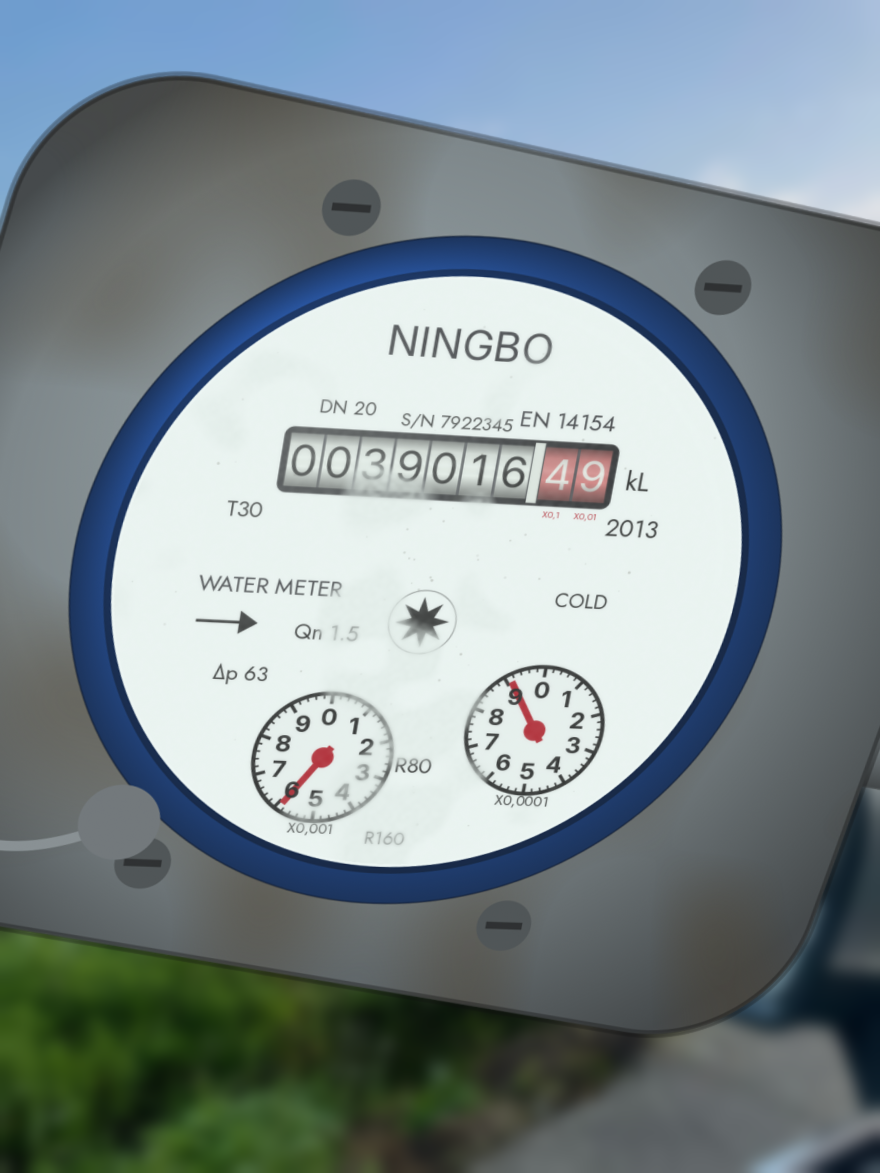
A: 39016.4959 kL
